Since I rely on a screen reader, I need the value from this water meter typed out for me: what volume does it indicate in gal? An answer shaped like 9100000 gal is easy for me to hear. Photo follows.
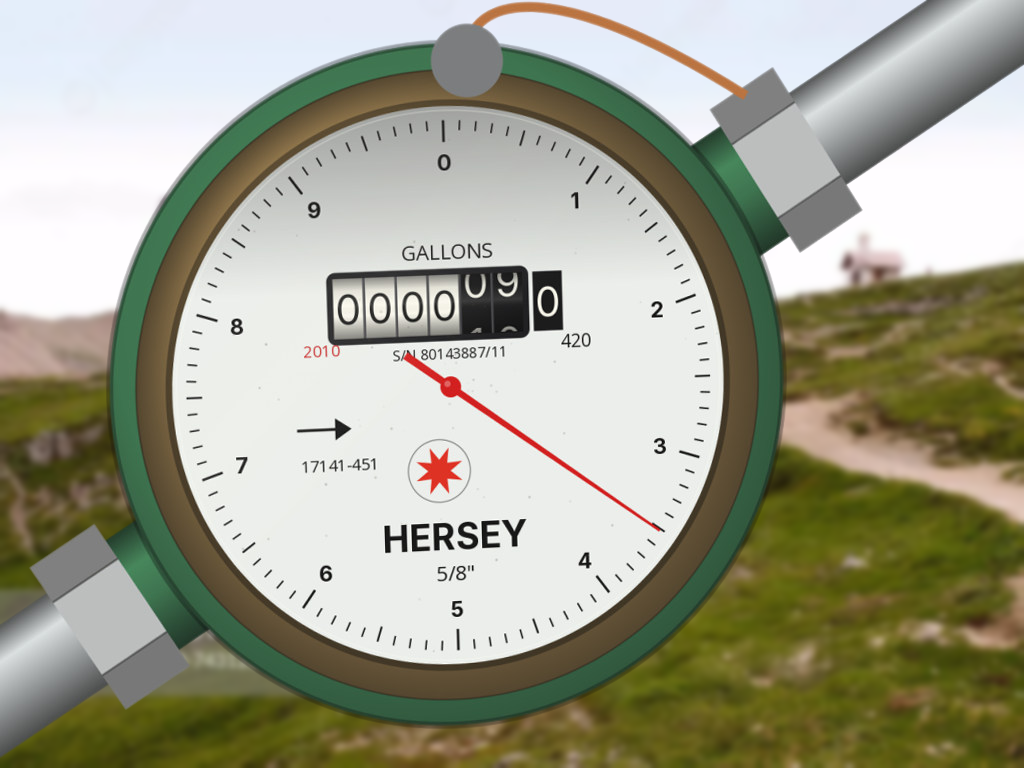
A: 93.5 gal
